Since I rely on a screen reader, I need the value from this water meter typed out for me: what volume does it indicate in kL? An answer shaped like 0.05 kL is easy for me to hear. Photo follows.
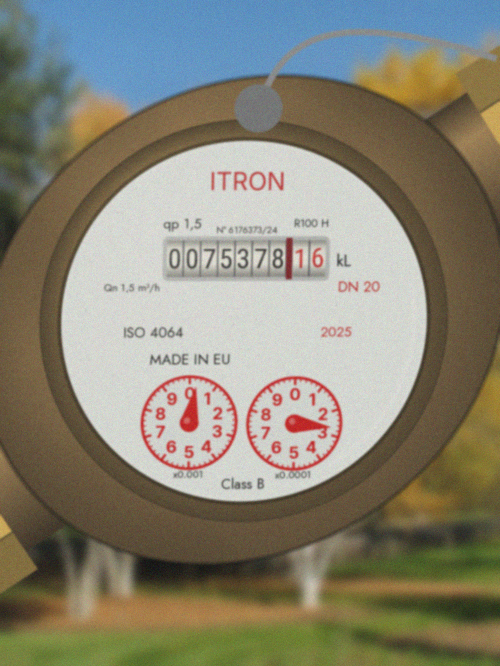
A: 75378.1602 kL
